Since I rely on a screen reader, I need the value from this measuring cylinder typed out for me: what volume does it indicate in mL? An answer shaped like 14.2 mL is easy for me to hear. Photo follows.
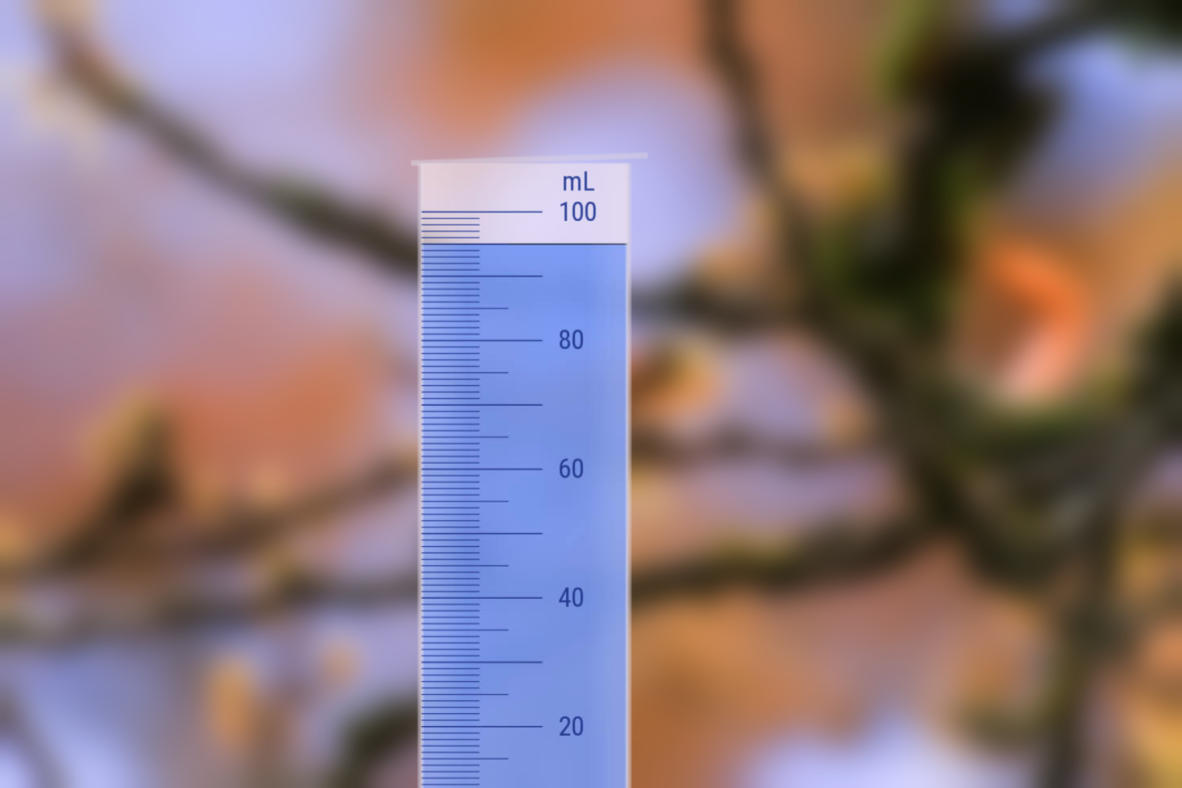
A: 95 mL
